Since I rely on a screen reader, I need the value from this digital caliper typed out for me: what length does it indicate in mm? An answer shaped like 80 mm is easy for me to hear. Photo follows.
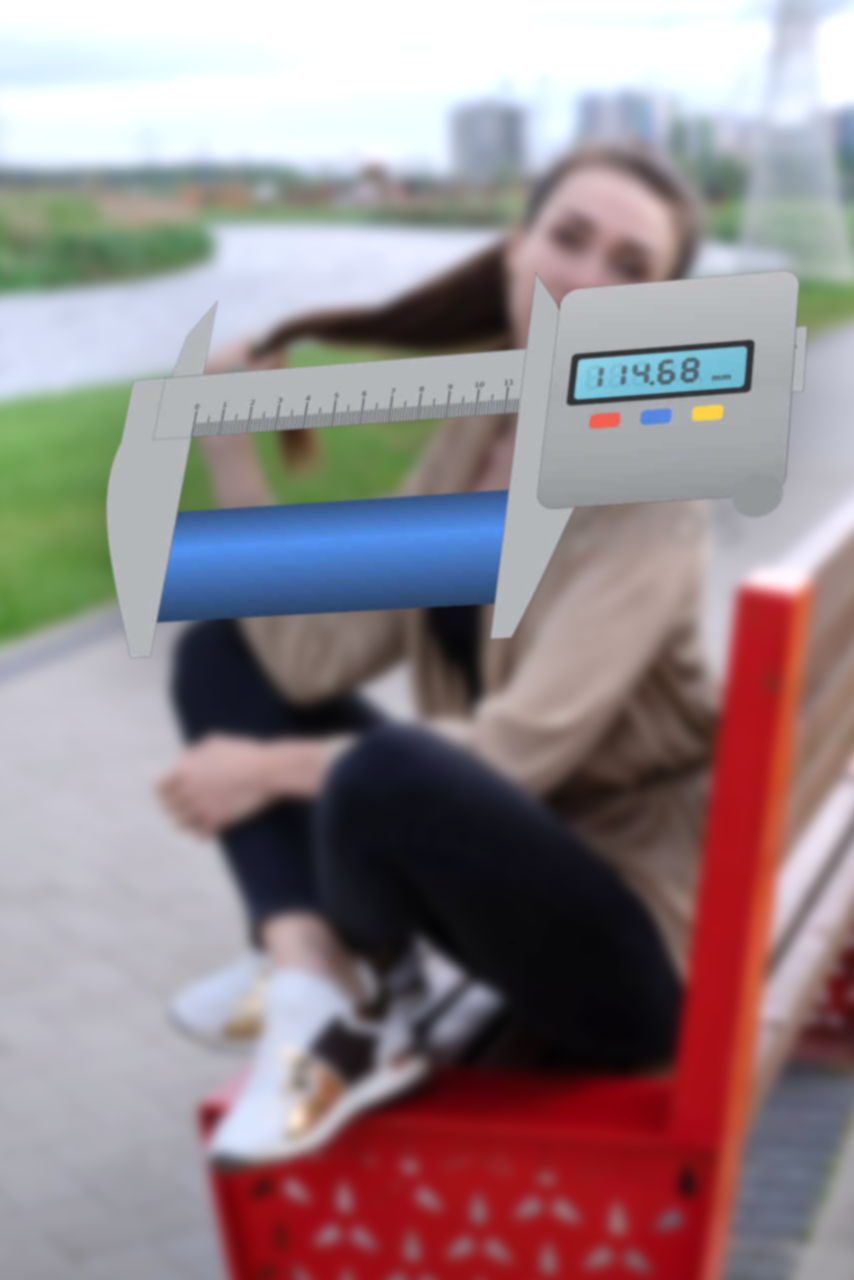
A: 114.68 mm
